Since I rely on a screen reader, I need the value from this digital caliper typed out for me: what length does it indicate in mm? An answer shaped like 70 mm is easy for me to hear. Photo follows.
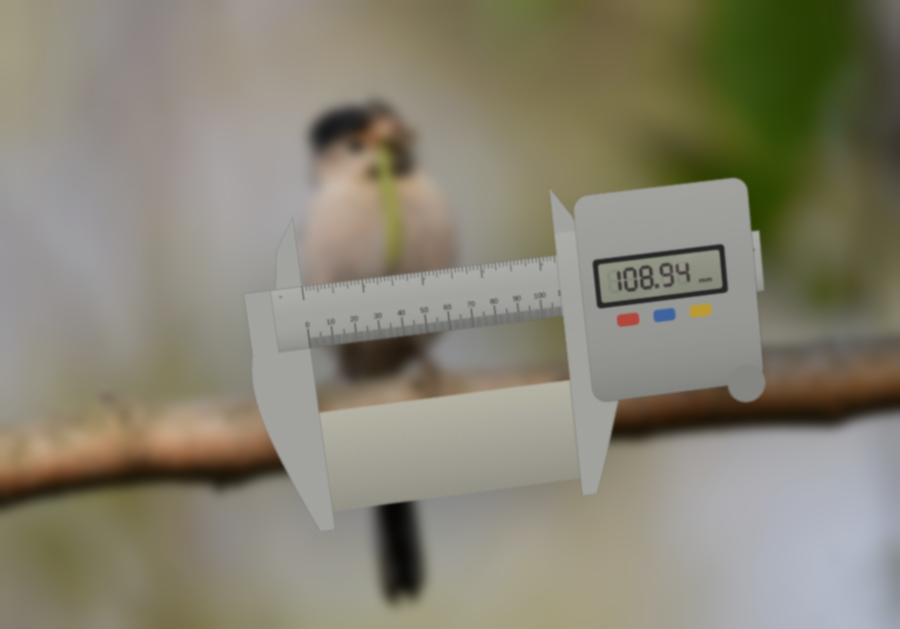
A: 108.94 mm
